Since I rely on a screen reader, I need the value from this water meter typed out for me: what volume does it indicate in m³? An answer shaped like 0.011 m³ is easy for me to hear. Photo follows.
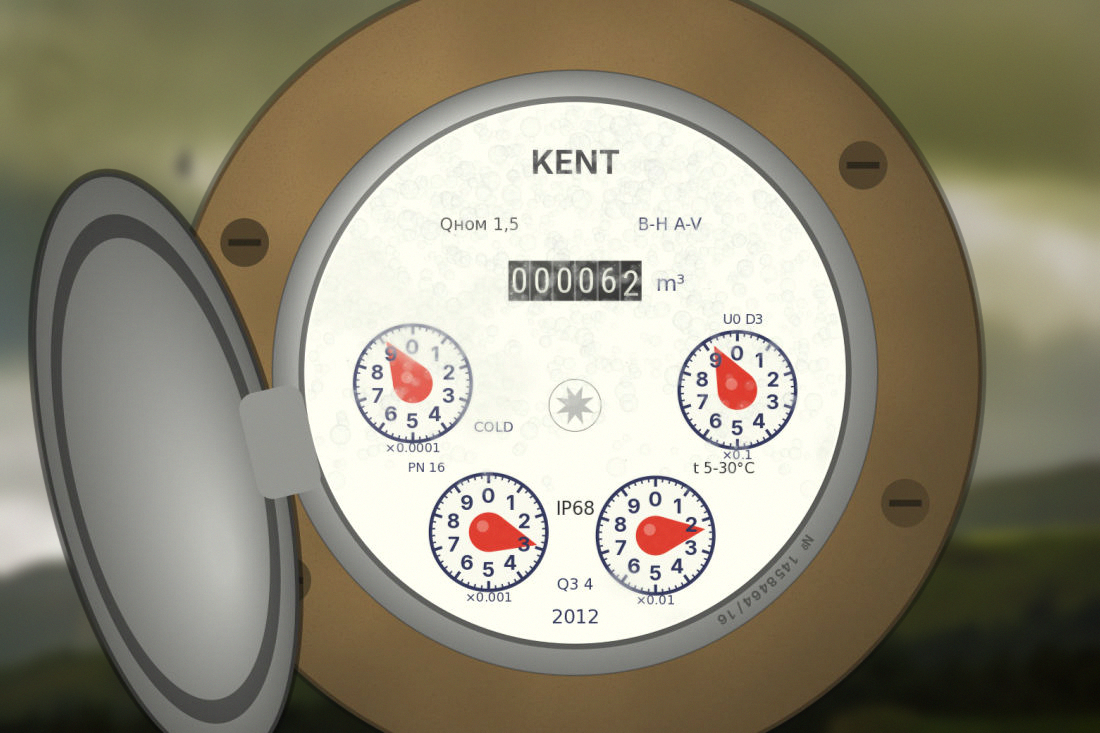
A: 61.9229 m³
